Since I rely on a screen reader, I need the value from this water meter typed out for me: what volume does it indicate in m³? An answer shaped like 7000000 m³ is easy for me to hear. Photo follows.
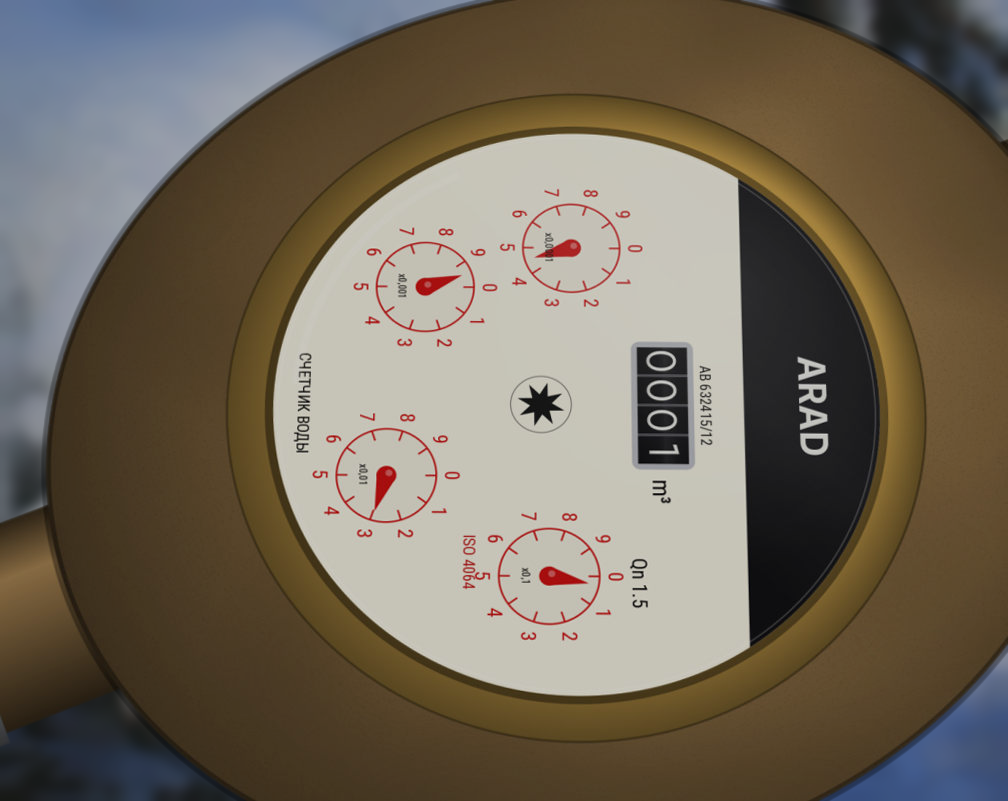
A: 1.0294 m³
